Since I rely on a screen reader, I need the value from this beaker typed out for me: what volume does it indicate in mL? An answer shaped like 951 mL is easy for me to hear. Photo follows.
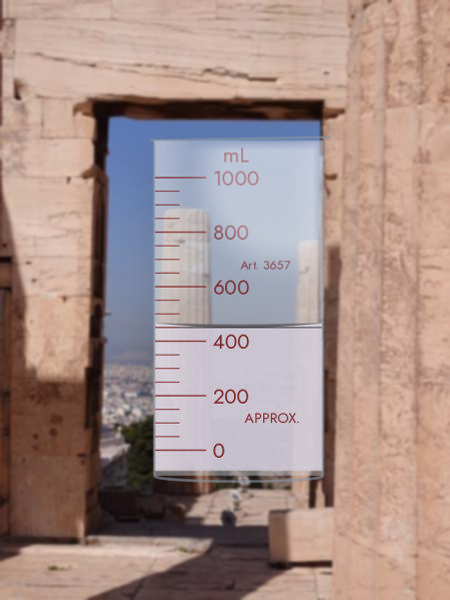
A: 450 mL
